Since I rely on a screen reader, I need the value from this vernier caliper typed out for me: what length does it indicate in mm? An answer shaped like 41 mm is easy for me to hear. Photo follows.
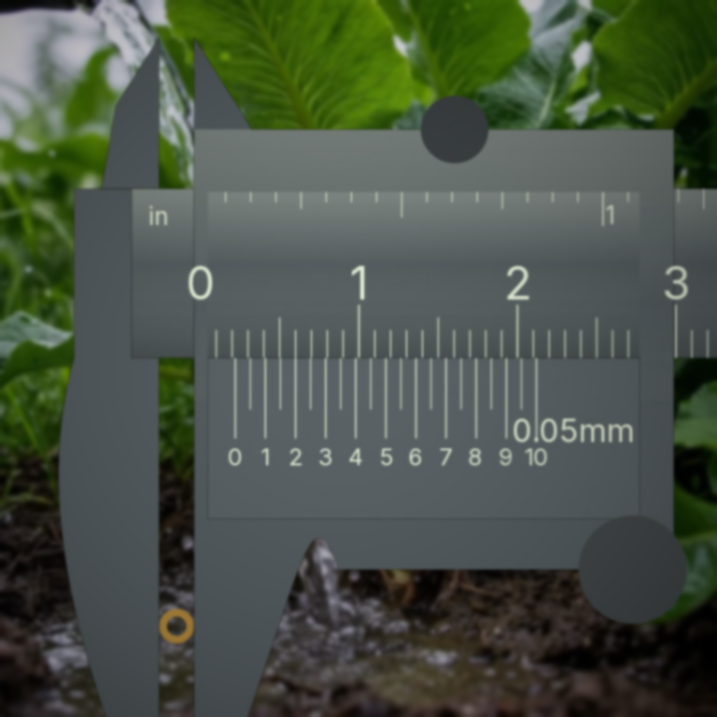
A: 2.2 mm
